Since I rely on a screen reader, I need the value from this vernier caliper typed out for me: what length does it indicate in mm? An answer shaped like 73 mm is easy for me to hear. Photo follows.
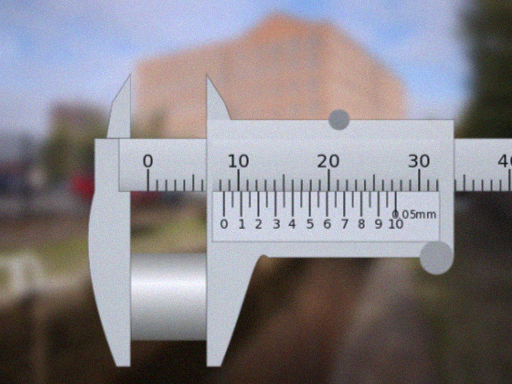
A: 8.4 mm
